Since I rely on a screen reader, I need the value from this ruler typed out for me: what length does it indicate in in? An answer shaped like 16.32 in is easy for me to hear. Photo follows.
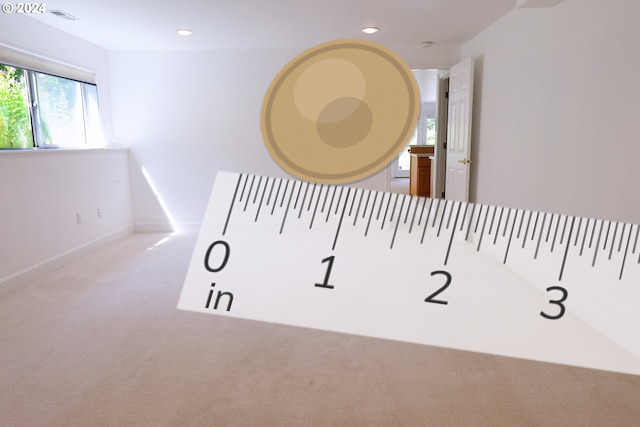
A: 1.4375 in
